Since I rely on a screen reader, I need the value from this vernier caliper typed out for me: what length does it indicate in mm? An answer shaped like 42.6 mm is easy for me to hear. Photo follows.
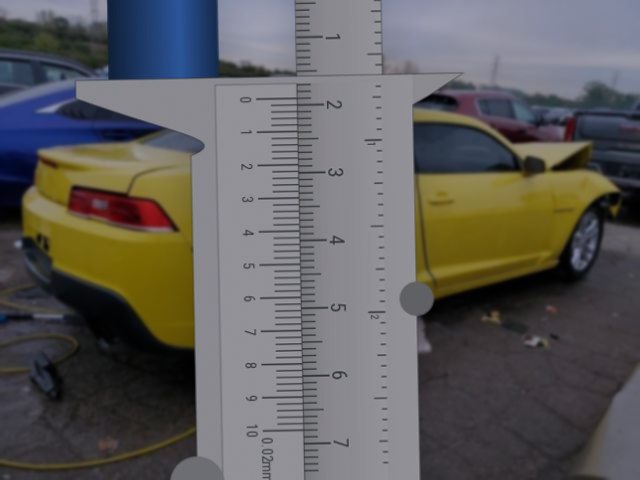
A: 19.0 mm
